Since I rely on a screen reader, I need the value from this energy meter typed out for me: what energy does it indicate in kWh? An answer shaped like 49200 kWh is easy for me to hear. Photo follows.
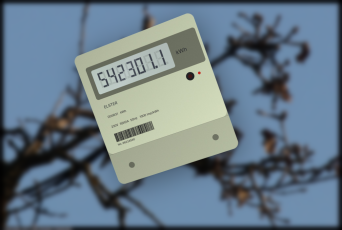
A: 542301.1 kWh
